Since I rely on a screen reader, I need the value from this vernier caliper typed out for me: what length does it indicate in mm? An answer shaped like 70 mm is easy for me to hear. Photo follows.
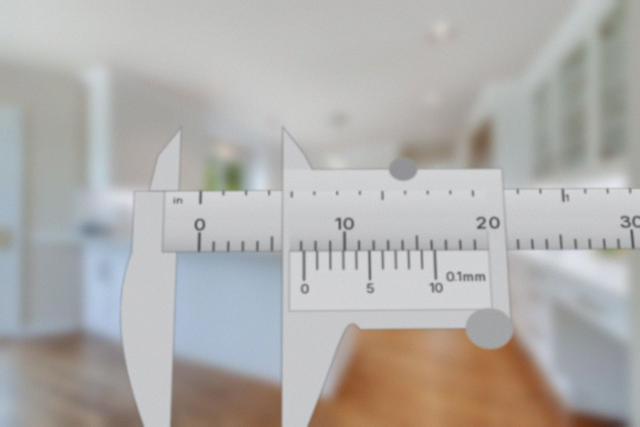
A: 7.2 mm
